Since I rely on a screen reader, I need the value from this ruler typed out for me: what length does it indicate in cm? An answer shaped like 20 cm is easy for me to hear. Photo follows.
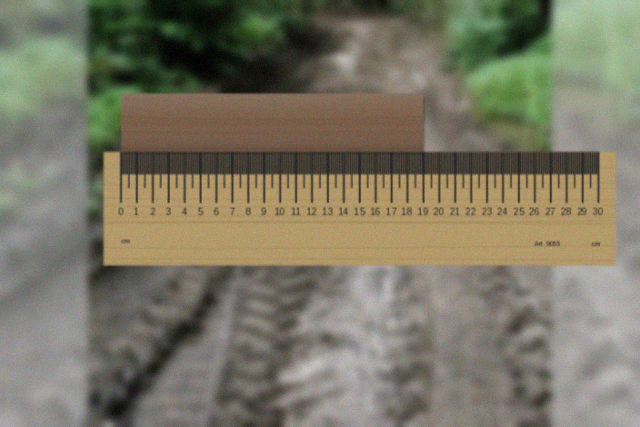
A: 19 cm
